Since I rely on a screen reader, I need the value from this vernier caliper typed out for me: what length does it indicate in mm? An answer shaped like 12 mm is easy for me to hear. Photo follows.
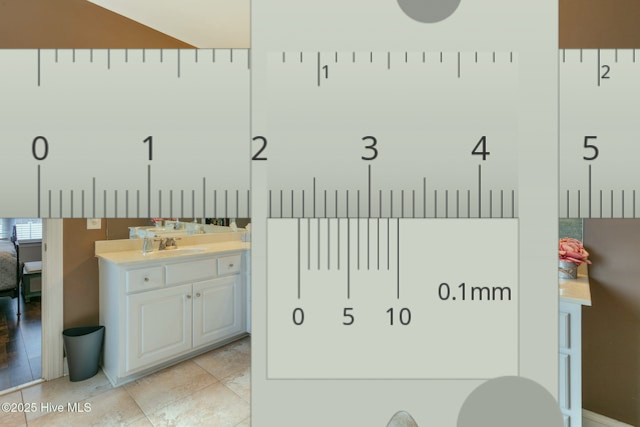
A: 23.6 mm
